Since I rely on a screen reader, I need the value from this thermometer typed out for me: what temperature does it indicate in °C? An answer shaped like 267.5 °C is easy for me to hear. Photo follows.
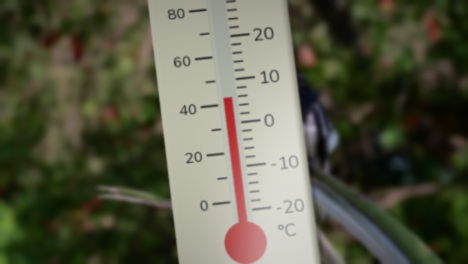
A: 6 °C
